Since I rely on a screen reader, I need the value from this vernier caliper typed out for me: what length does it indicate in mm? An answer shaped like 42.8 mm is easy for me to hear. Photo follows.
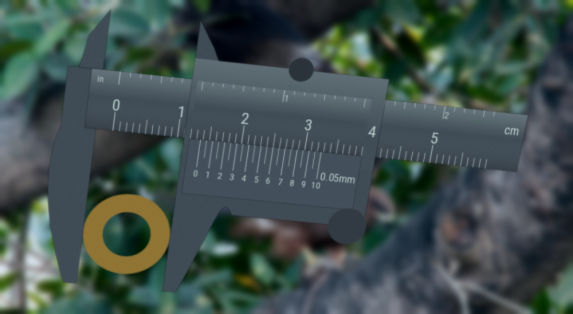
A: 13.6 mm
